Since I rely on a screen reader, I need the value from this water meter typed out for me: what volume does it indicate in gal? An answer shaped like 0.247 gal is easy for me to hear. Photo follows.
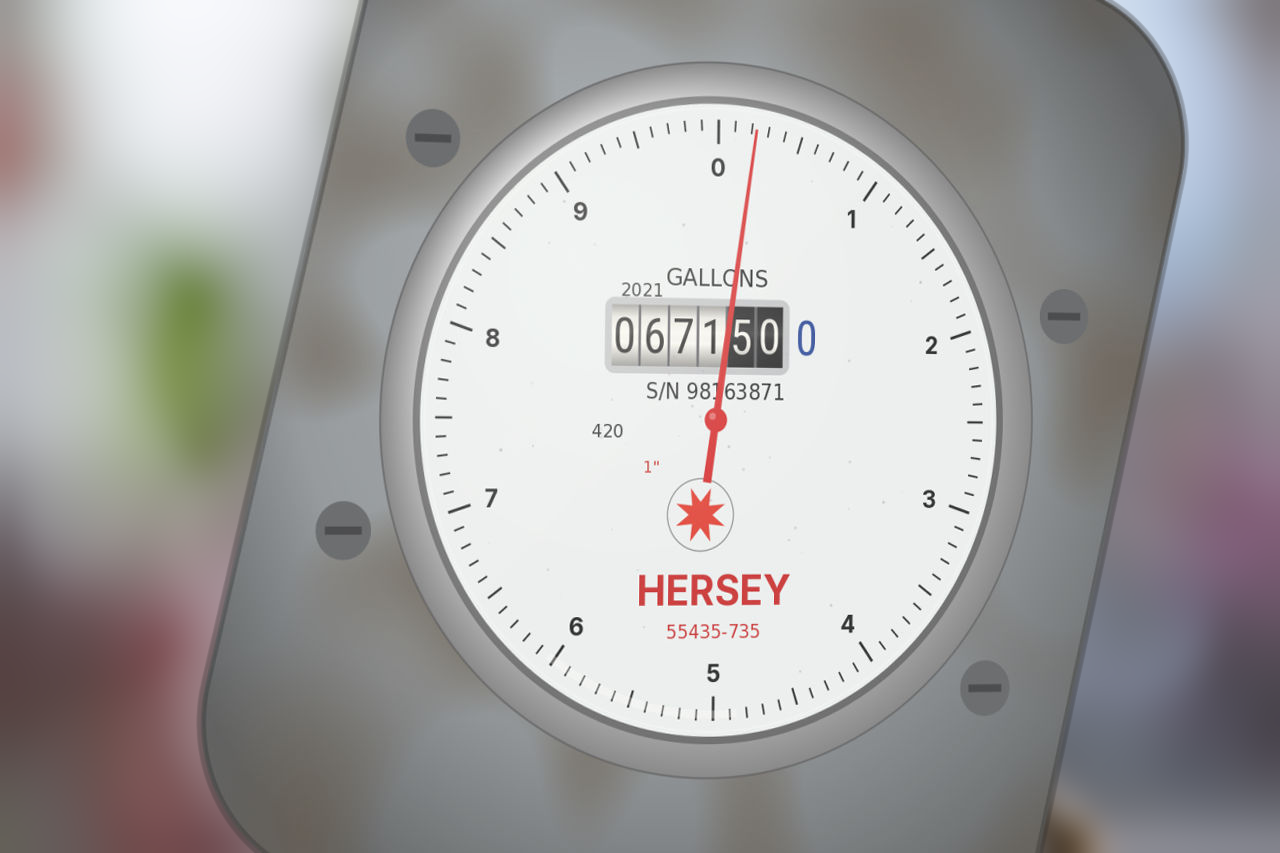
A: 671500.2 gal
